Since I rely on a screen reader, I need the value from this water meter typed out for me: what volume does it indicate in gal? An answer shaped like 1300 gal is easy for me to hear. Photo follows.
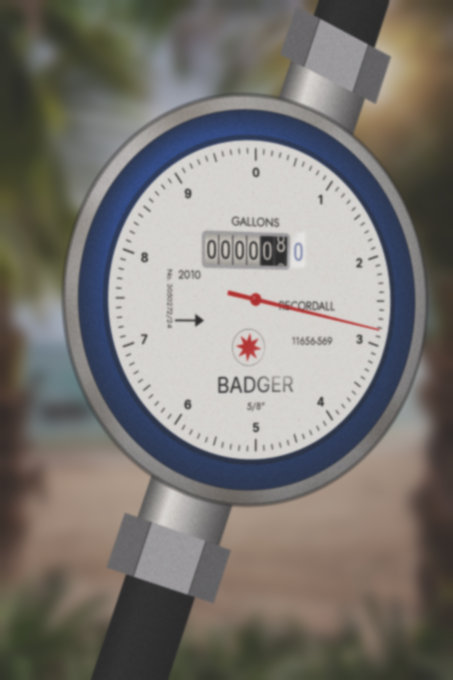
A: 82.8 gal
